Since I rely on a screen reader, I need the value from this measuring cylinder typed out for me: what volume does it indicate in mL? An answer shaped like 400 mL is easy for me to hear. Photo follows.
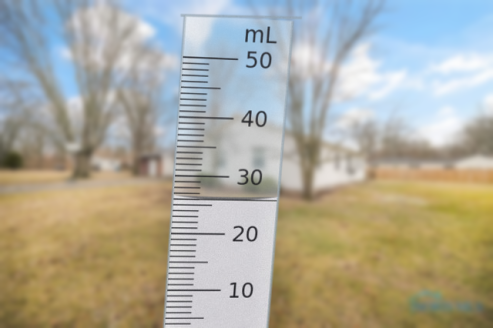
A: 26 mL
